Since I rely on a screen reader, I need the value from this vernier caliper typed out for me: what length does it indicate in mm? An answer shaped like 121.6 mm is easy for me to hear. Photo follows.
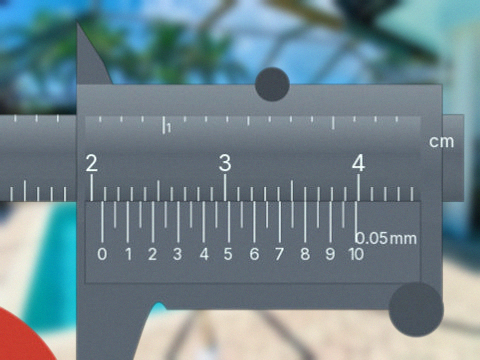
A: 20.8 mm
